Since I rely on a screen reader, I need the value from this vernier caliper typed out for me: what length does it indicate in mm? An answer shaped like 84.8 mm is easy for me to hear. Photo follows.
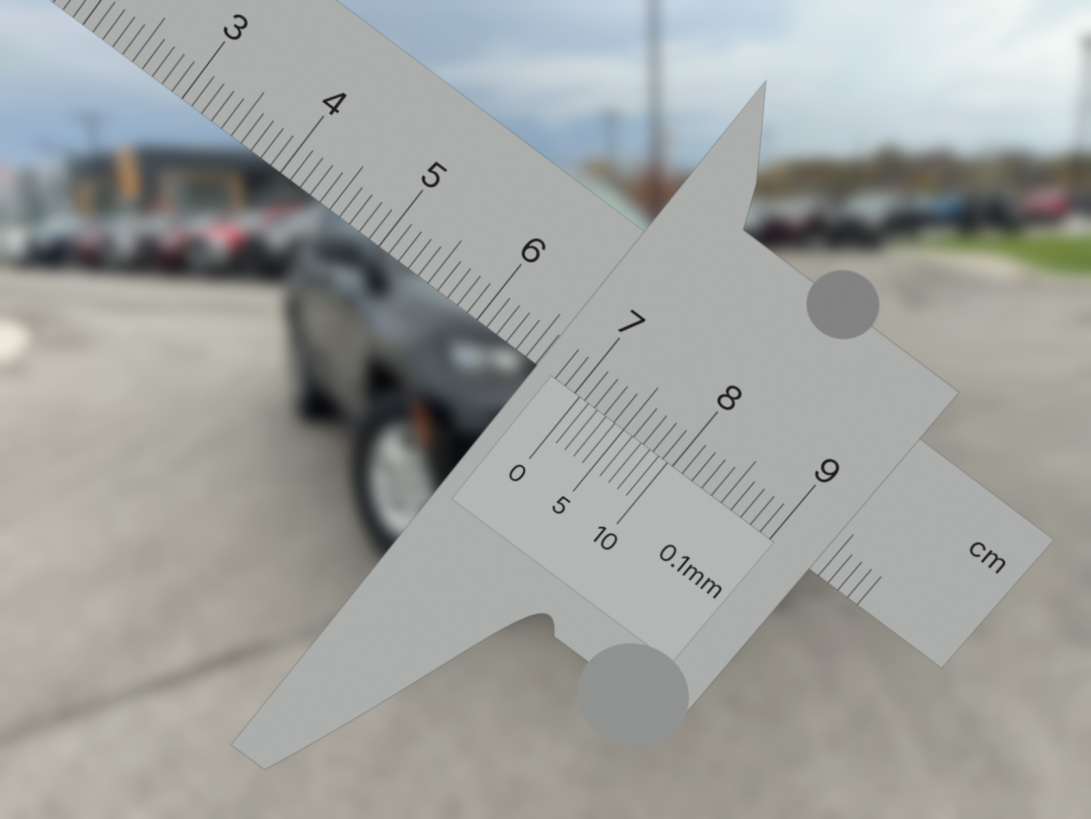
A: 70.5 mm
